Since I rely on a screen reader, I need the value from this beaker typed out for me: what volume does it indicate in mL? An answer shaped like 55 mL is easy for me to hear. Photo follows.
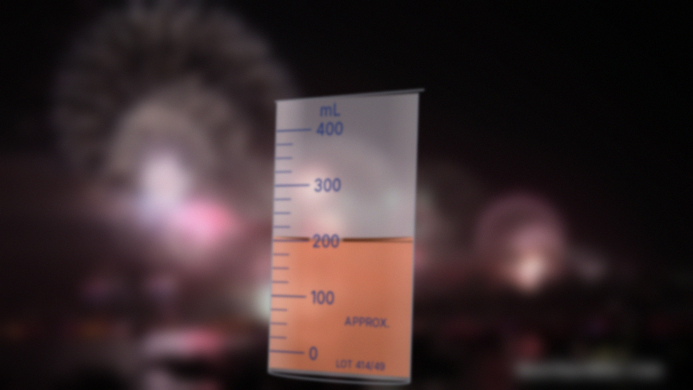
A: 200 mL
